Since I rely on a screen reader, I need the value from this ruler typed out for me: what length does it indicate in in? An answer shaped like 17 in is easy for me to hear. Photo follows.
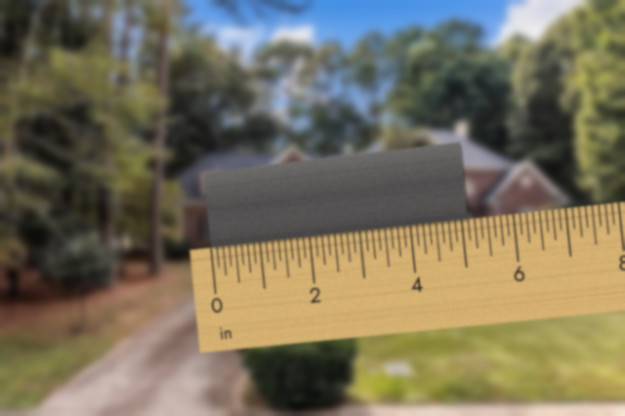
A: 5.125 in
